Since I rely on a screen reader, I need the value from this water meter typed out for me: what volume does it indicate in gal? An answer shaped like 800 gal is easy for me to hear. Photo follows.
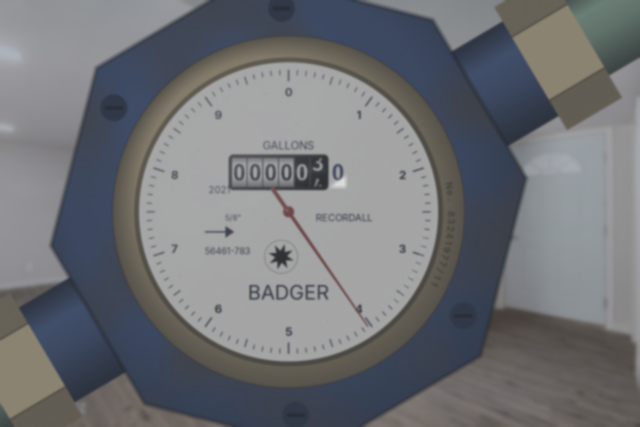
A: 34.0 gal
